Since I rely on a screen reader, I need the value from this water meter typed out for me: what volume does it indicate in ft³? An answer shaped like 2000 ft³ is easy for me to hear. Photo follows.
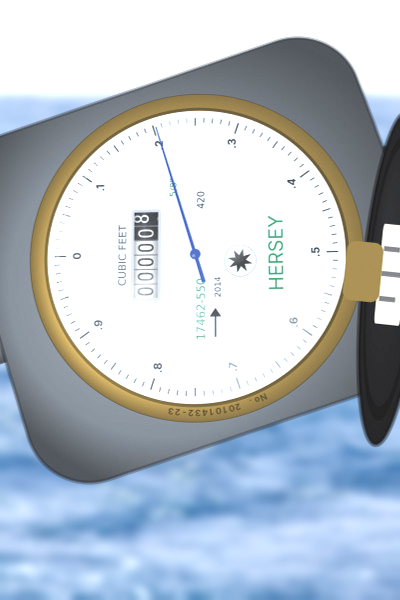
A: 8.20 ft³
